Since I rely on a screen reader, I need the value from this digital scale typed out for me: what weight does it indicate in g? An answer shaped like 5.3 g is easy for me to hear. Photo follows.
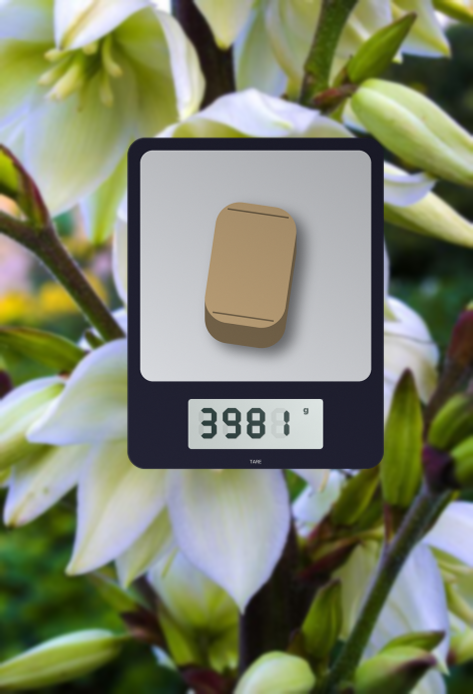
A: 3981 g
